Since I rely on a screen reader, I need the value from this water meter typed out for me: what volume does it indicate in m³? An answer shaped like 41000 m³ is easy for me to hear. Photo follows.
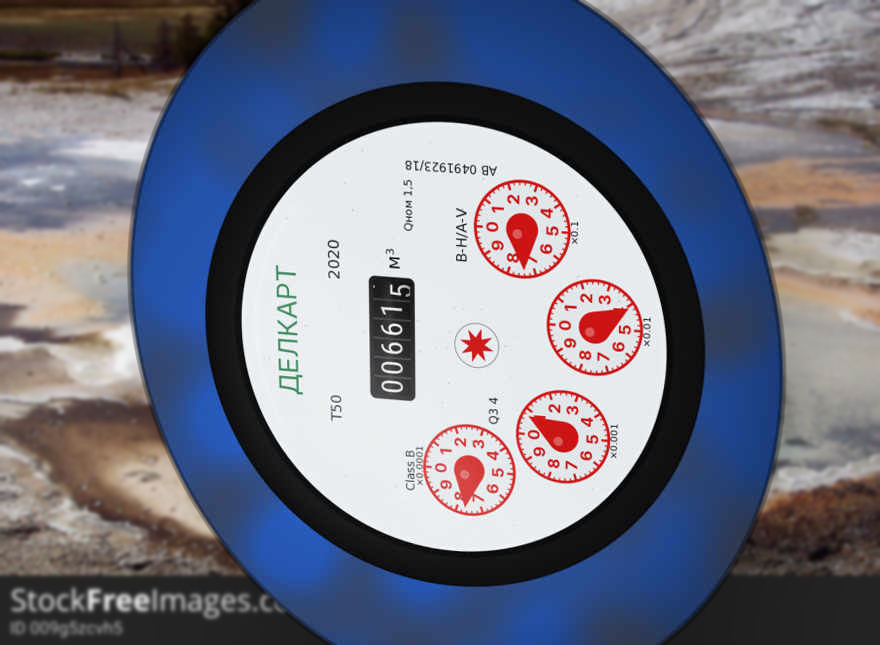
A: 6614.7407 m³
